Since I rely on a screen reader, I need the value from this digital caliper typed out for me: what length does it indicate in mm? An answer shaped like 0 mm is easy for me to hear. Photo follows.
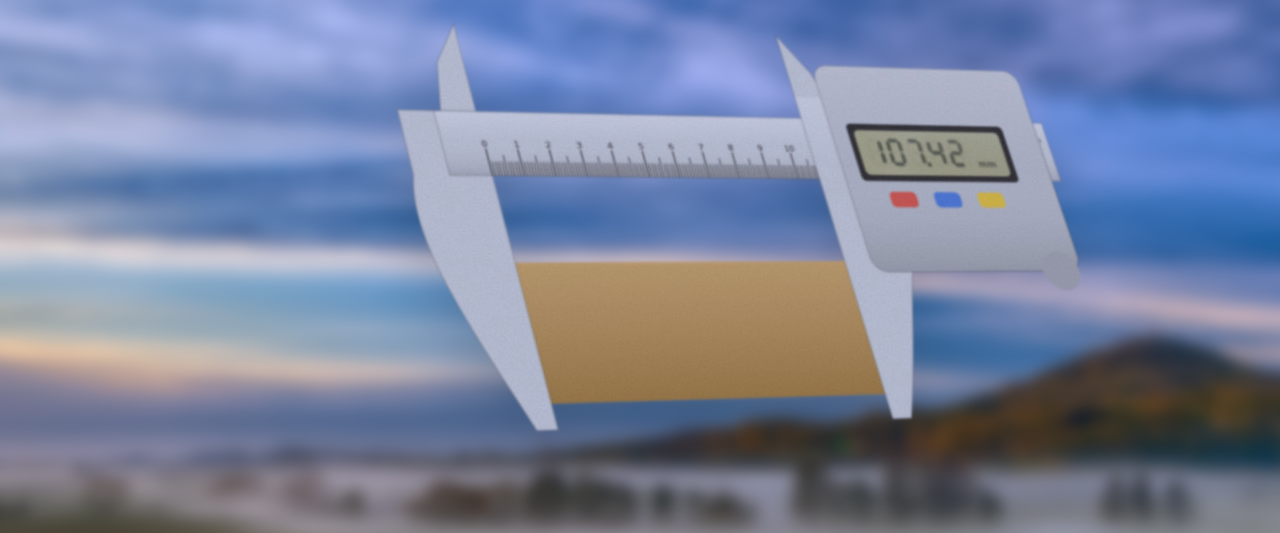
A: 107.42 mm
